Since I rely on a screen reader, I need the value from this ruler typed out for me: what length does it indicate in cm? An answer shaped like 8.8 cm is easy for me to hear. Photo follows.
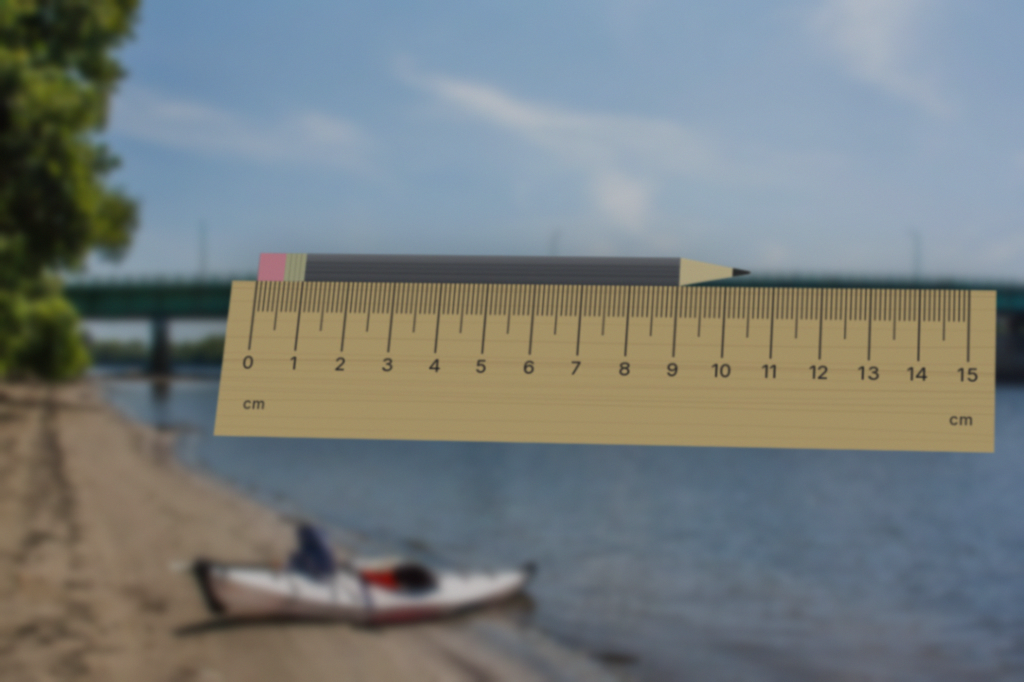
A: 10.5 cm
